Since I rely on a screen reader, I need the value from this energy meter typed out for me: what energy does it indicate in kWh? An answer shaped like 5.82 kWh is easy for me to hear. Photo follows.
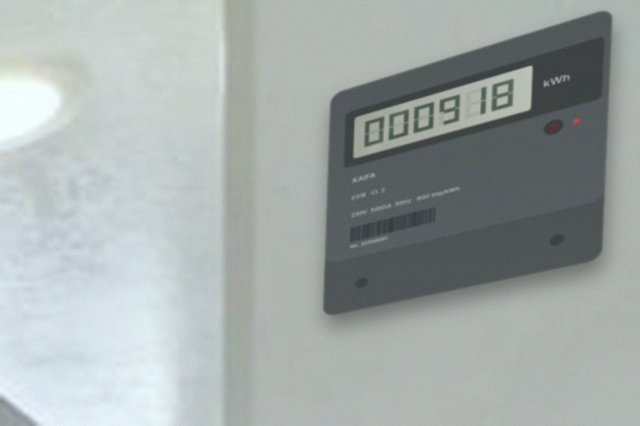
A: 918 kWh
